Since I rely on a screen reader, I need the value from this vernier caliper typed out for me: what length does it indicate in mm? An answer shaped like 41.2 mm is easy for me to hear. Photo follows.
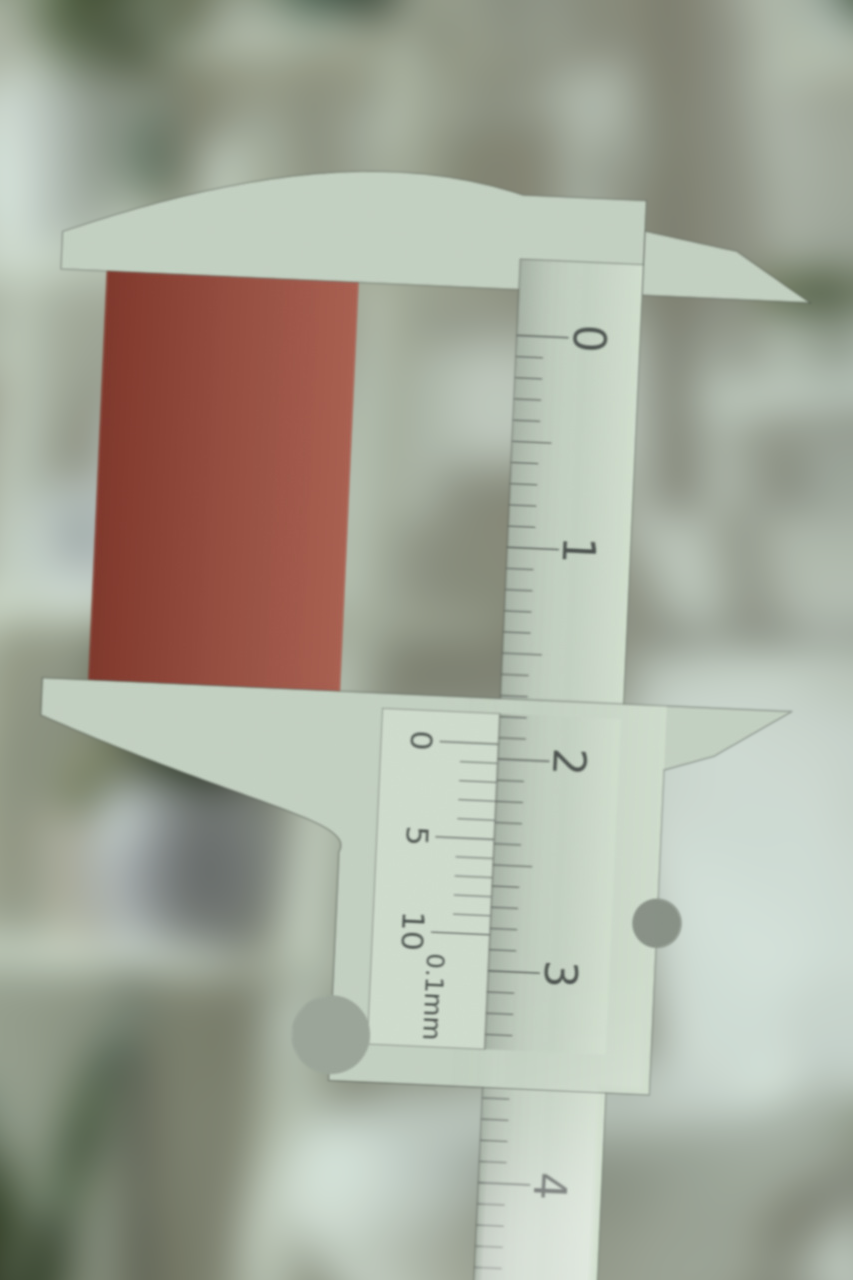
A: 19.3 mm
